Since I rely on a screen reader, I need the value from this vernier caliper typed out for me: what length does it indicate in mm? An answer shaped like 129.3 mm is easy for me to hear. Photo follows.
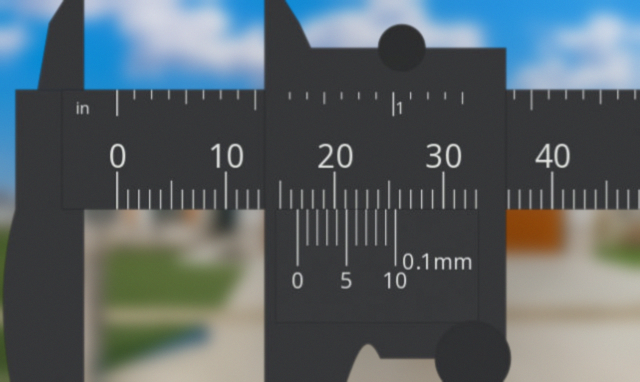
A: 16.6 mm
